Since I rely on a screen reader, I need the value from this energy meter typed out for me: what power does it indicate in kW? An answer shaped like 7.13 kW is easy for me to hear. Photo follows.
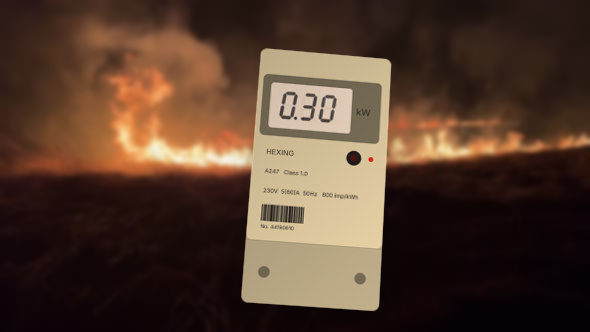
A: 0.30 kW
